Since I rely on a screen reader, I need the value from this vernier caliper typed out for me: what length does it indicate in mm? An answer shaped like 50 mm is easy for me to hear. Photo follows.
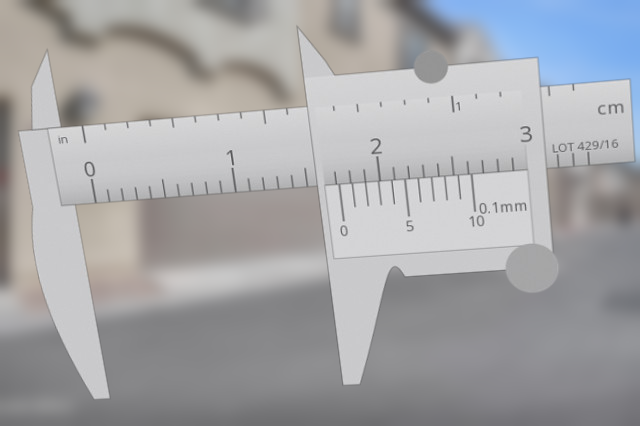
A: 17.2 mm
